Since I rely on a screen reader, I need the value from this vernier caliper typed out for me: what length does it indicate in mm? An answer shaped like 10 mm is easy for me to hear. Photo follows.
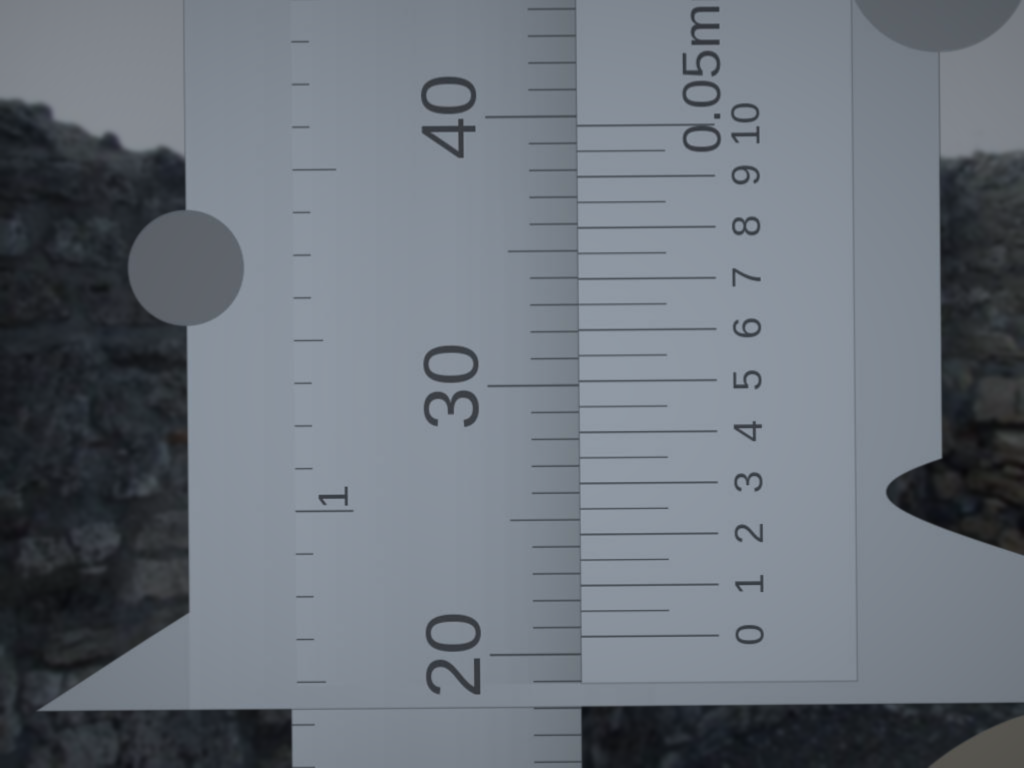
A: 20.65 mm
